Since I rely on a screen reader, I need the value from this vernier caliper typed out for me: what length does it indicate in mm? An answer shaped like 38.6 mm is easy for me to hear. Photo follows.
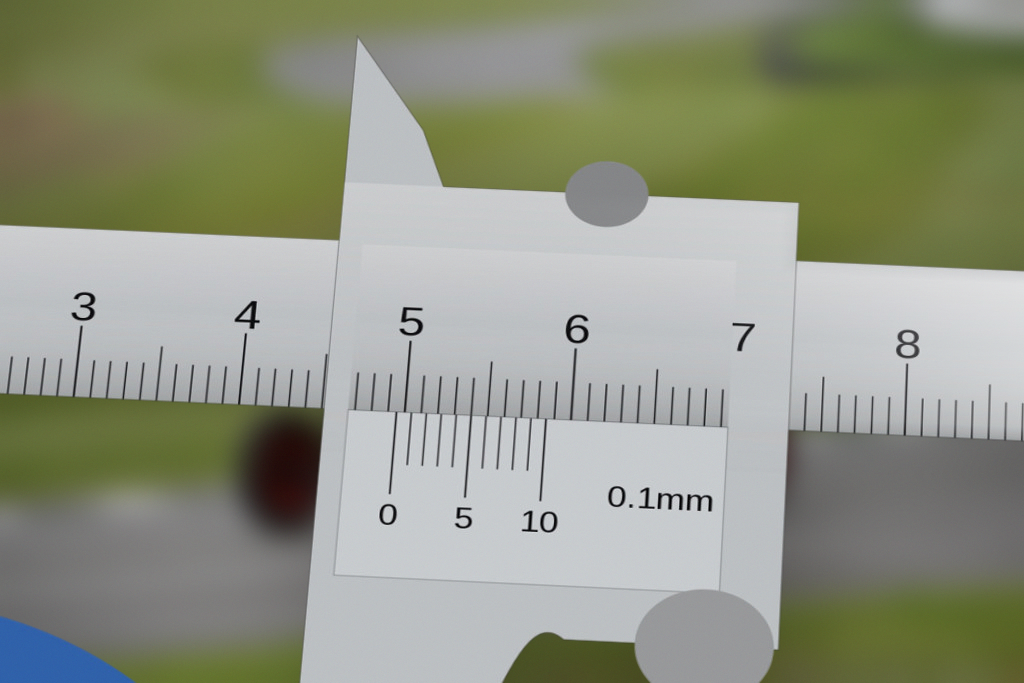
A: 49.5 mm
